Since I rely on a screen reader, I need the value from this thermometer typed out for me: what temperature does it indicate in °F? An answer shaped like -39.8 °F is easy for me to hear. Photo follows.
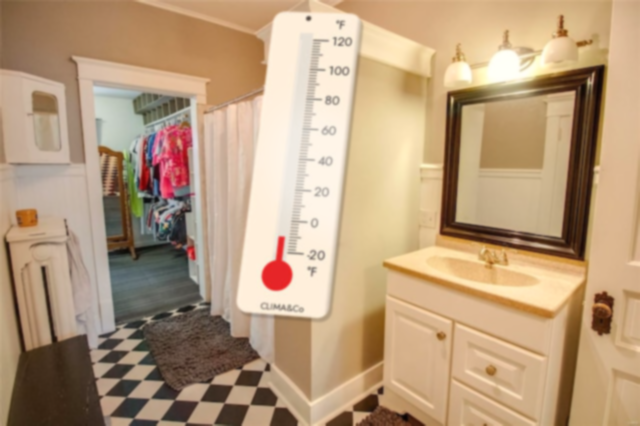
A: -10 °F
